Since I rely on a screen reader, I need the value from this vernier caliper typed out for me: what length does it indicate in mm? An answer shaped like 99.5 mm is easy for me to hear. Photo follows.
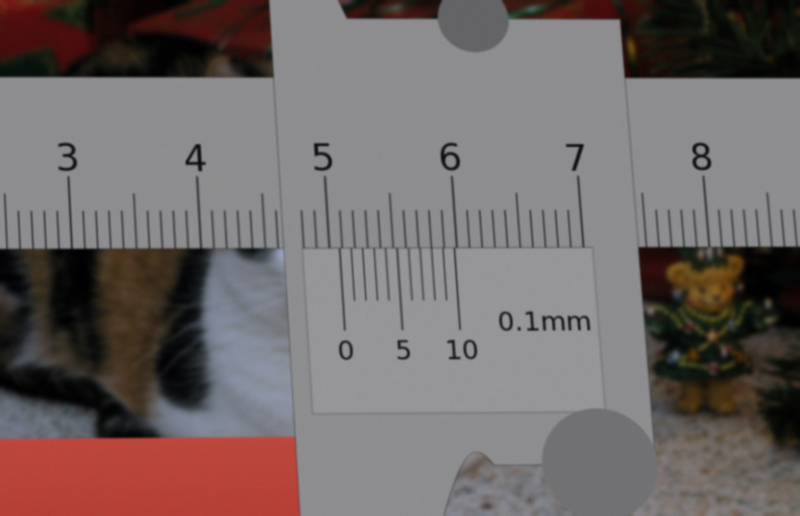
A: 50.8 mm
